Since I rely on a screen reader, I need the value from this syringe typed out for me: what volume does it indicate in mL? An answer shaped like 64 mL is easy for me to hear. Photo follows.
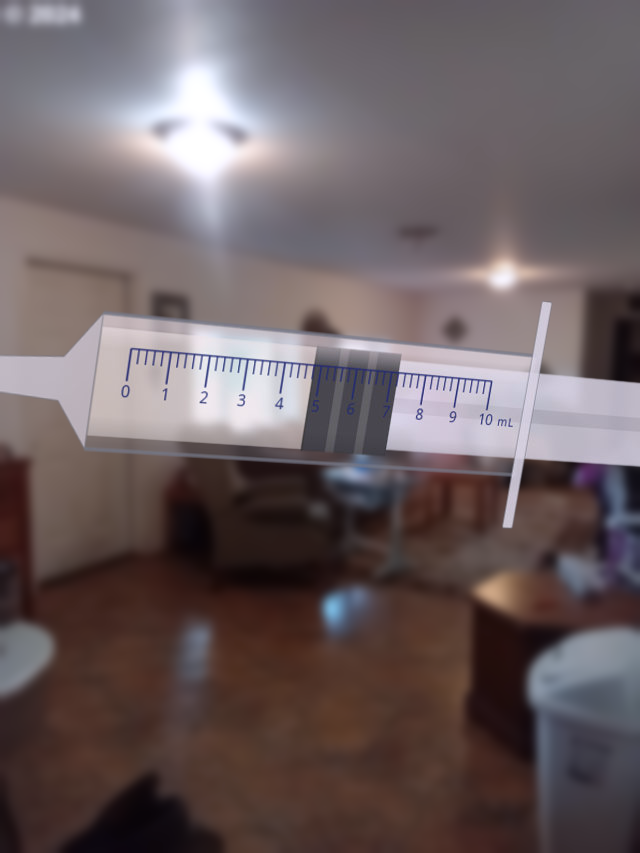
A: 4.8 mL
